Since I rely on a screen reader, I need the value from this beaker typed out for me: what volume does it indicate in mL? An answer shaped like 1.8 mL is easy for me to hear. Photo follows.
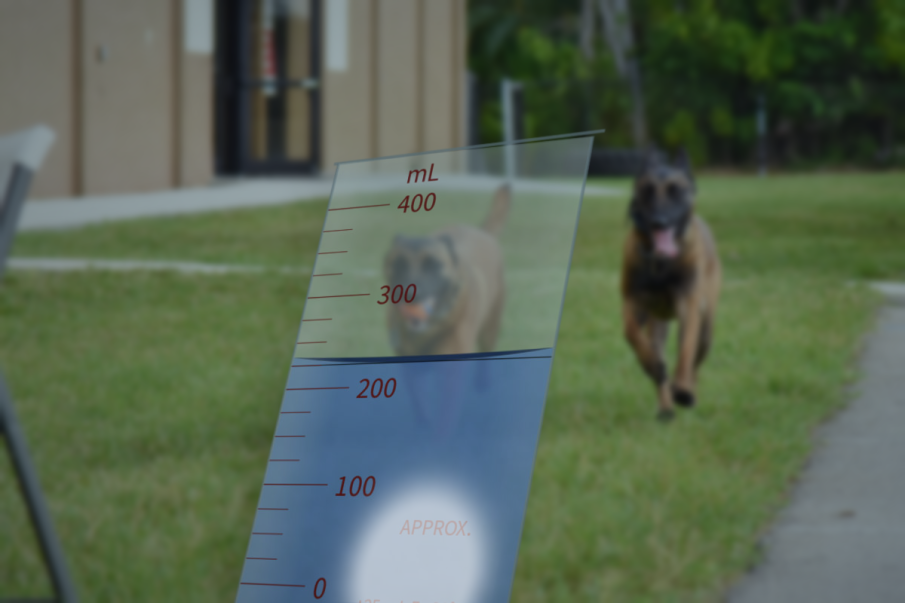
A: 225 mL
